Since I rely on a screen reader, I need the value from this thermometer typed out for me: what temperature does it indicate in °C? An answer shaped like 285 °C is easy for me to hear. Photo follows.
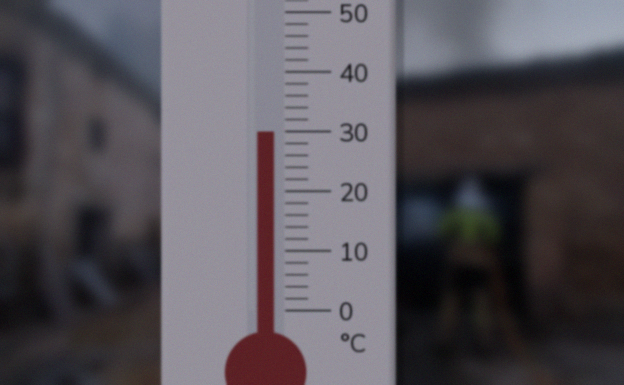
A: 30 °C
